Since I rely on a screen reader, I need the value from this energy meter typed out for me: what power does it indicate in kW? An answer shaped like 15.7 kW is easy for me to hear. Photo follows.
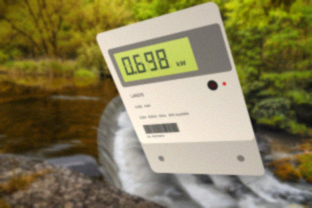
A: 0.698 kW
